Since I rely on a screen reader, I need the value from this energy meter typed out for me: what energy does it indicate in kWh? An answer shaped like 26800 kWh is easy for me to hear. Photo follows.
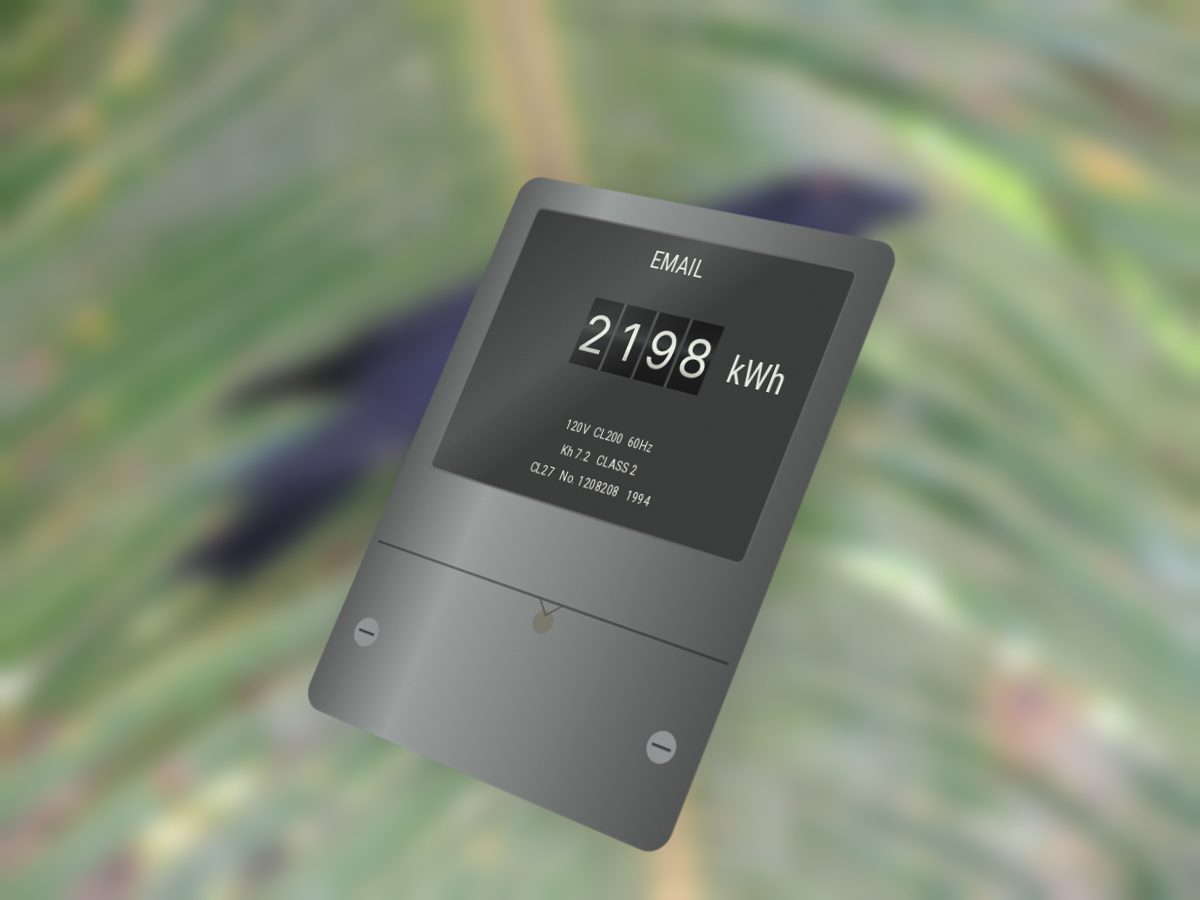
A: 2198 kWh
